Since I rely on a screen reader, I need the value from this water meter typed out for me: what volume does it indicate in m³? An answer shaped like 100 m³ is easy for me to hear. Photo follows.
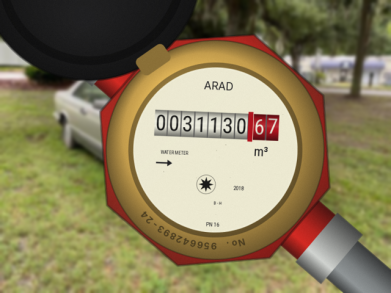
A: 31130.67 m³
